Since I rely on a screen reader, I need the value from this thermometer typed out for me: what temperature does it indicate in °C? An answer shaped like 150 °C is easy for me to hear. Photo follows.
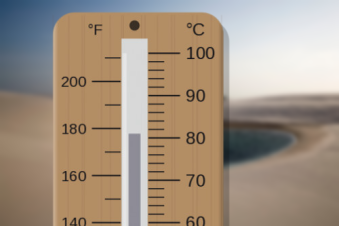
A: 81 °C
